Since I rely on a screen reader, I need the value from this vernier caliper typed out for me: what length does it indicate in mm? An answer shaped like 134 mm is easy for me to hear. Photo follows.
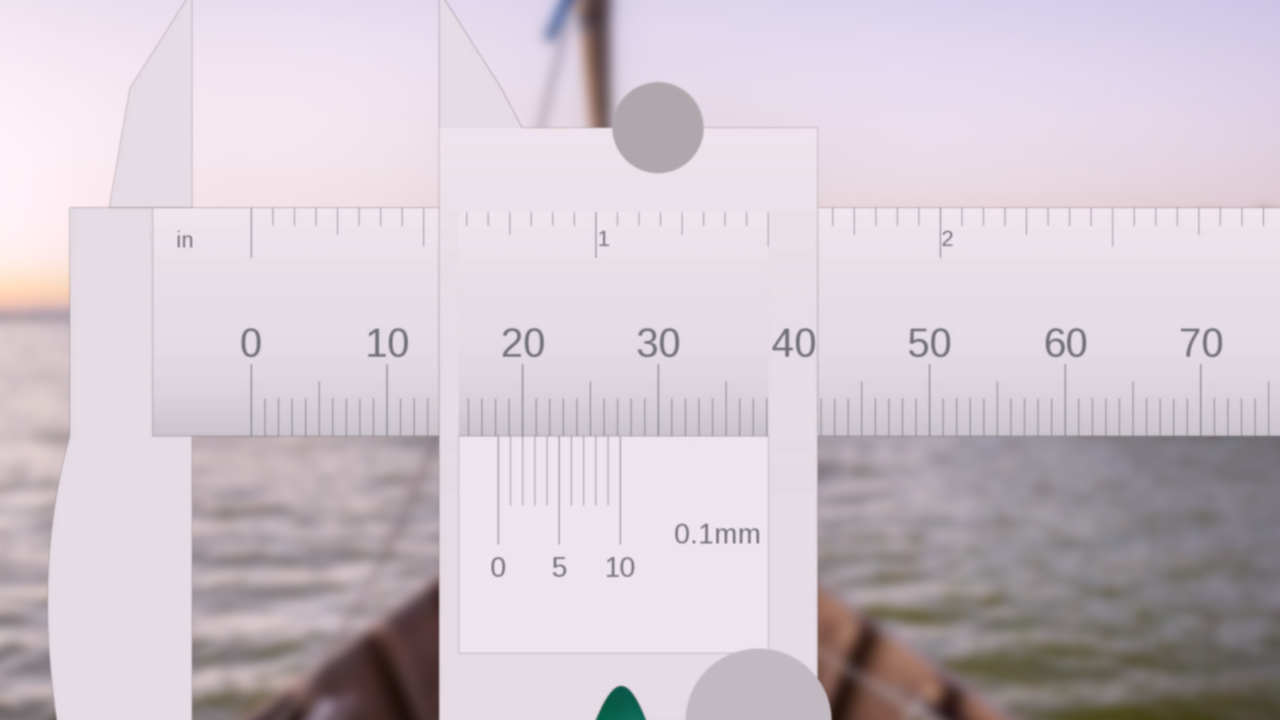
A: 18.2 mm
